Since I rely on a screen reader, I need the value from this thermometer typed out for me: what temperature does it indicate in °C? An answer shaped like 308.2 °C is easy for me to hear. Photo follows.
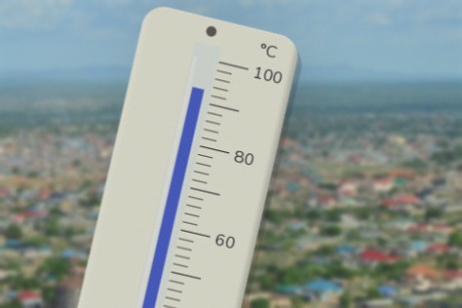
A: 93 °C
